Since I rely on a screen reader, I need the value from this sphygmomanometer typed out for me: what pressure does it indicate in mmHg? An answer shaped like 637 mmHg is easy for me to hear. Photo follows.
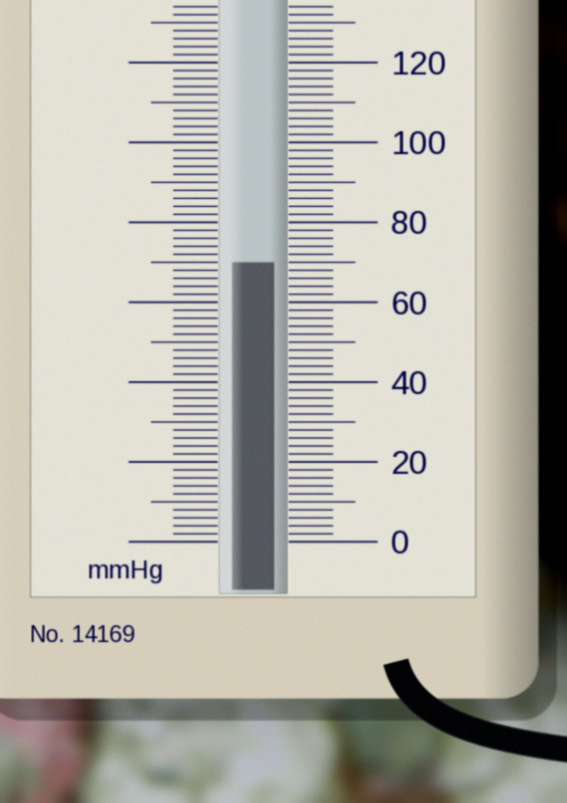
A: 70 mmHg
